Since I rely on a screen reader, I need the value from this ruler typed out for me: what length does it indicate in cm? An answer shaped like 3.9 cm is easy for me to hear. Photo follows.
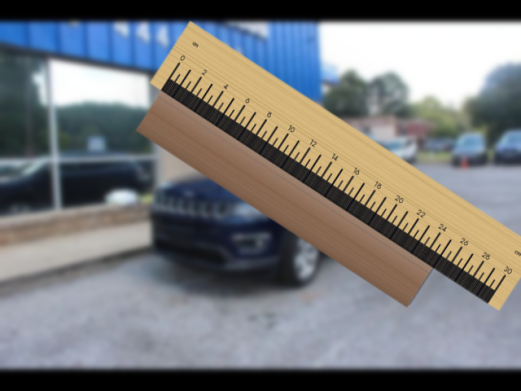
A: 25 cm
